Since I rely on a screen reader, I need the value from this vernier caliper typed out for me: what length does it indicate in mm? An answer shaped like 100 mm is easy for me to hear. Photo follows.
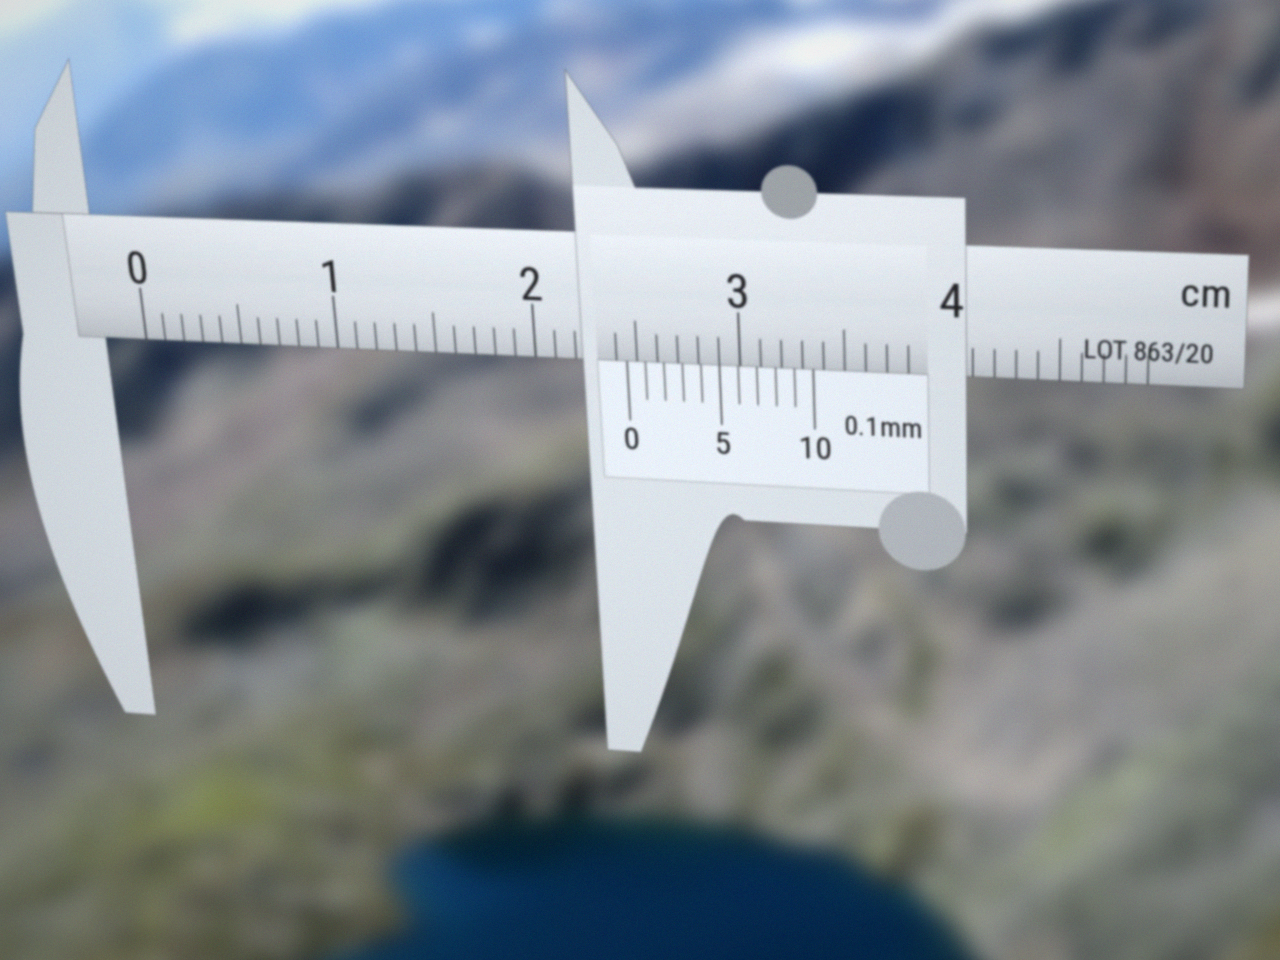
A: 24.5 mm
